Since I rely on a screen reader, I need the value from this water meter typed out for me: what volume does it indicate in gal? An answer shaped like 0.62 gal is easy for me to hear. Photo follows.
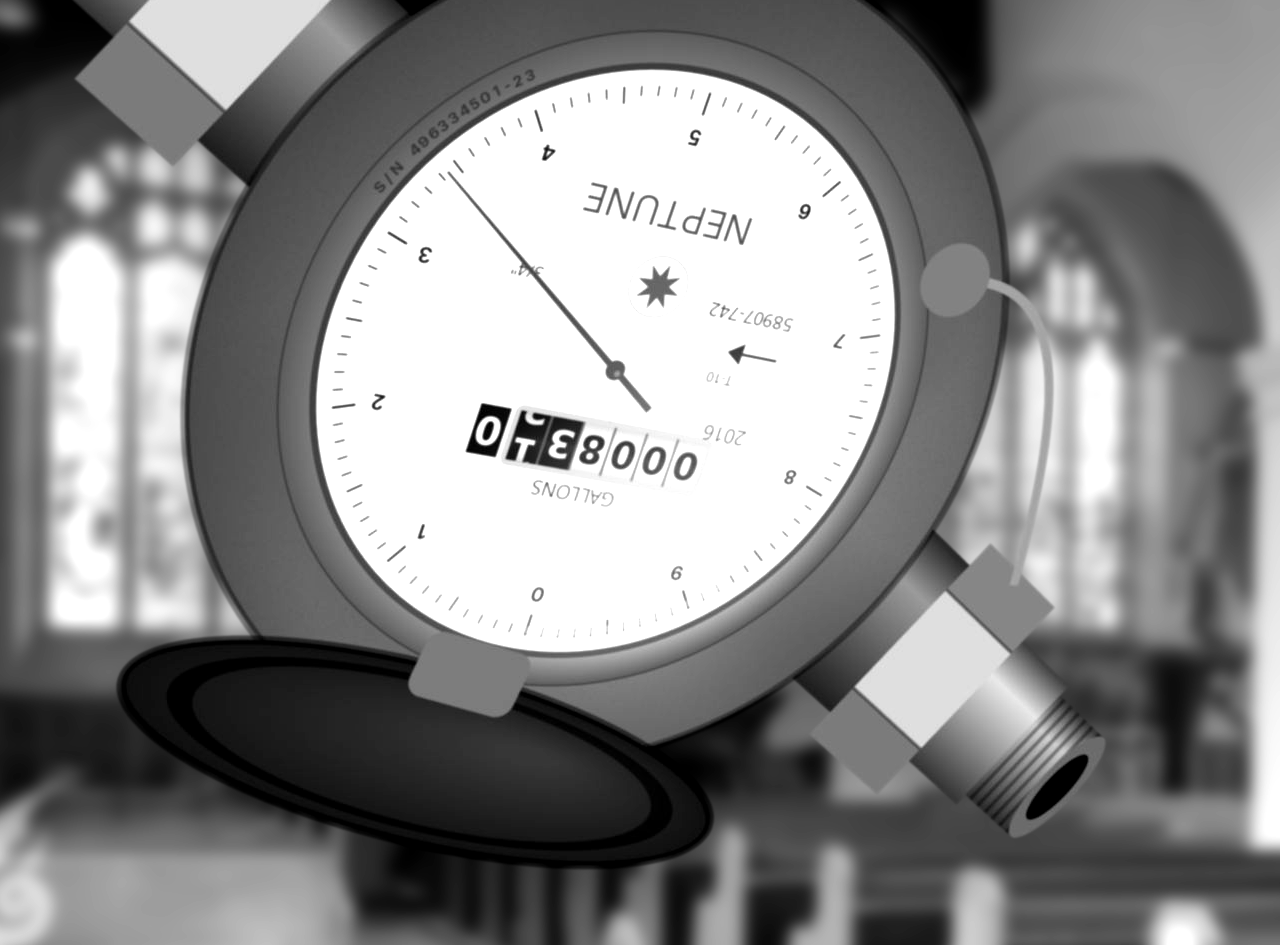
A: 8313.4 gal
